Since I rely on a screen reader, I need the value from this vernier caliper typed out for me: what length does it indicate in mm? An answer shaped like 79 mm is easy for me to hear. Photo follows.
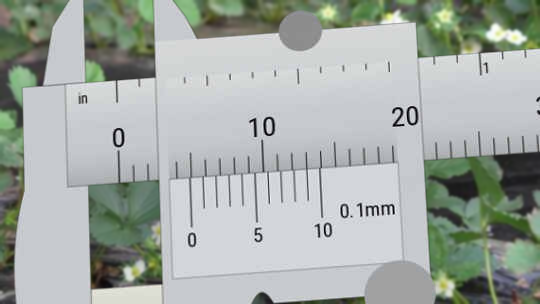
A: 4.9 mm
